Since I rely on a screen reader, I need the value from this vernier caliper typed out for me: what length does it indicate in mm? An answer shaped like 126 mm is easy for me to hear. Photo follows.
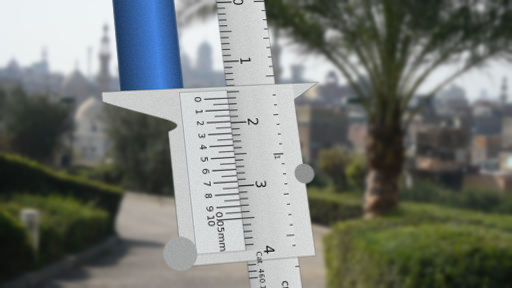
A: 16.0 mm
